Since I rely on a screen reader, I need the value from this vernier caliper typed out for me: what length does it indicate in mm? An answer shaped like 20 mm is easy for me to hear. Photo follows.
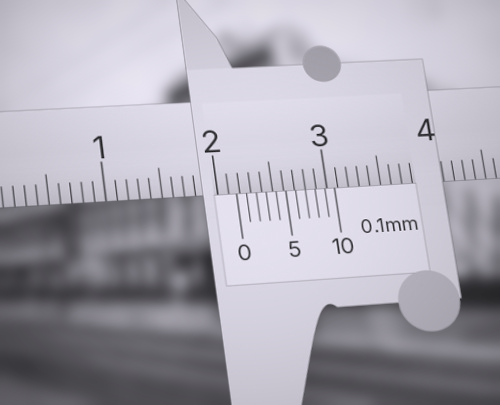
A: 21.7 mm
